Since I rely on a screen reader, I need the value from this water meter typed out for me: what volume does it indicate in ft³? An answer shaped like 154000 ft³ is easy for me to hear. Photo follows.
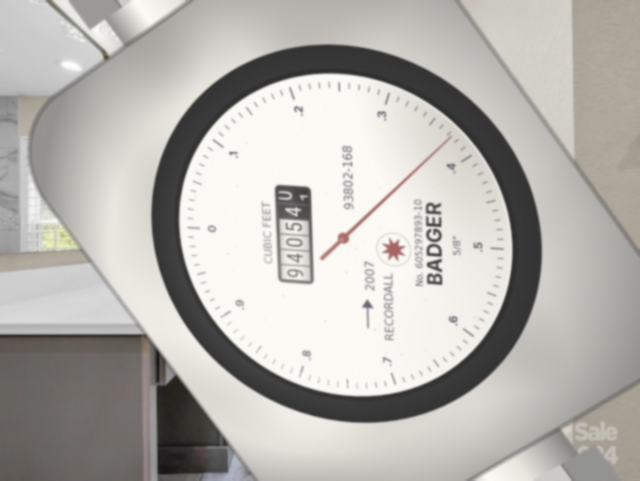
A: 940540.37 ft³
